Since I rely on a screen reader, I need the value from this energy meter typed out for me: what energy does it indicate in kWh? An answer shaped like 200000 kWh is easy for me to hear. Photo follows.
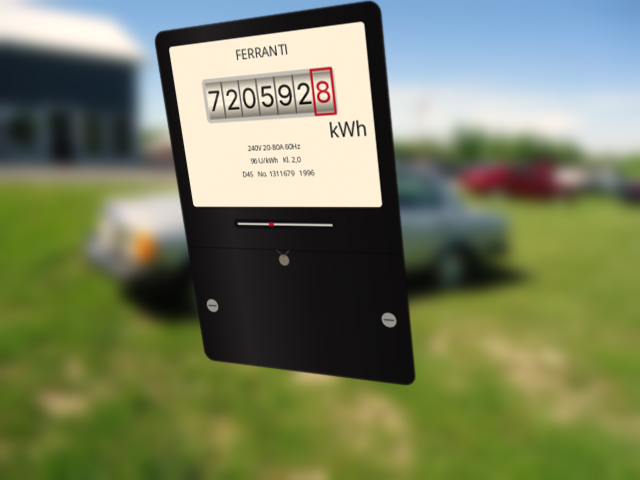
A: 720592.8 kWh
